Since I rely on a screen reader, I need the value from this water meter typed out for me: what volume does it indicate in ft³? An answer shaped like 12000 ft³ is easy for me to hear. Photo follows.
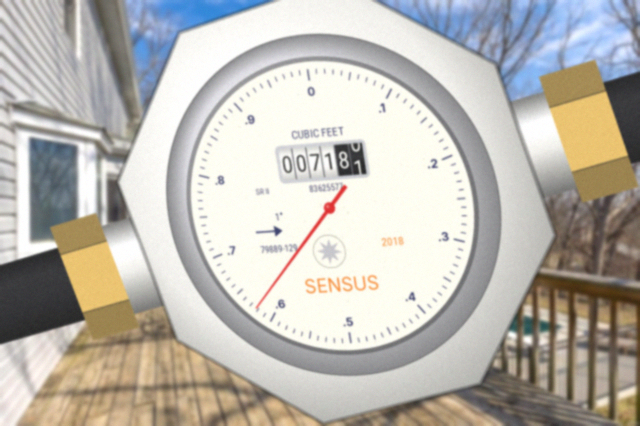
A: 7180.62 ft³
